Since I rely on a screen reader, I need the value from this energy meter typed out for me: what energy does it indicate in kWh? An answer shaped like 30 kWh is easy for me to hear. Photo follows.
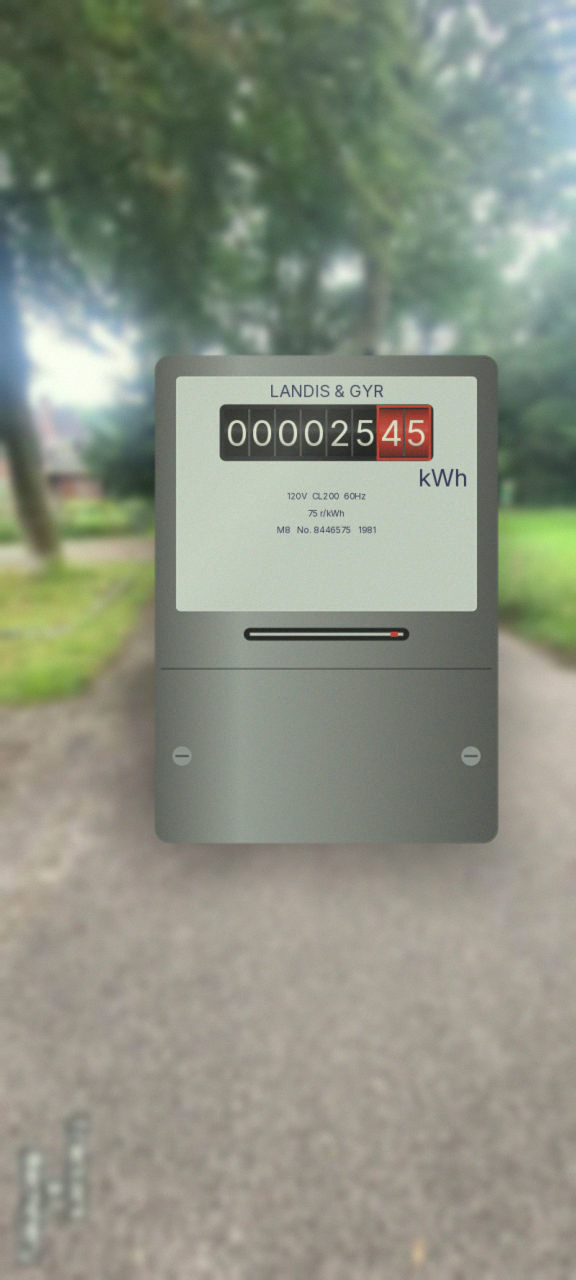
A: 25.45 kWh
